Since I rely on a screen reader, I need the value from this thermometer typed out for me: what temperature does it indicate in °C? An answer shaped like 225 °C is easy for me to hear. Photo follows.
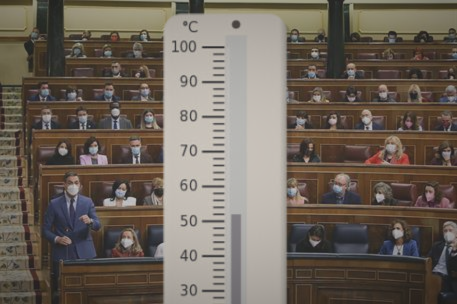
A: 52 °C
